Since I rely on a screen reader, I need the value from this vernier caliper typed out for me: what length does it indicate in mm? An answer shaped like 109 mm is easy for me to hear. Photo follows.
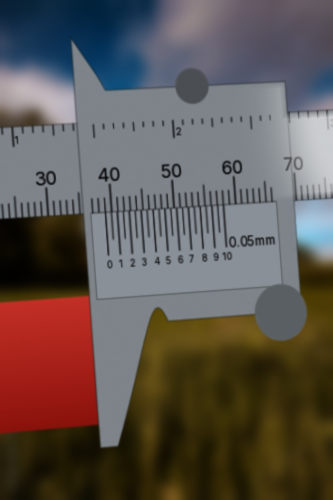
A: 39.0 mm
